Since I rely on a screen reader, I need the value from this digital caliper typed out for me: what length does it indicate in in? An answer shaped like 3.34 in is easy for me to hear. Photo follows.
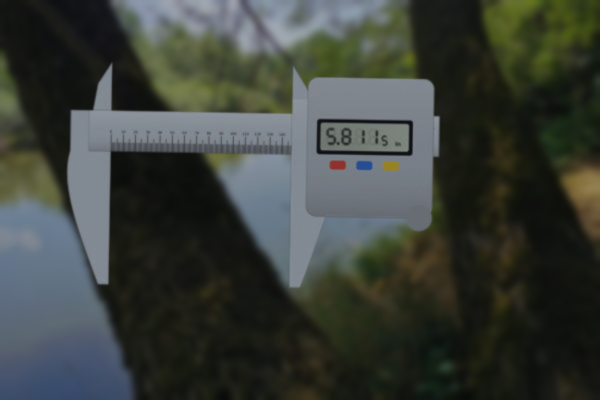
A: 5.8115 in
